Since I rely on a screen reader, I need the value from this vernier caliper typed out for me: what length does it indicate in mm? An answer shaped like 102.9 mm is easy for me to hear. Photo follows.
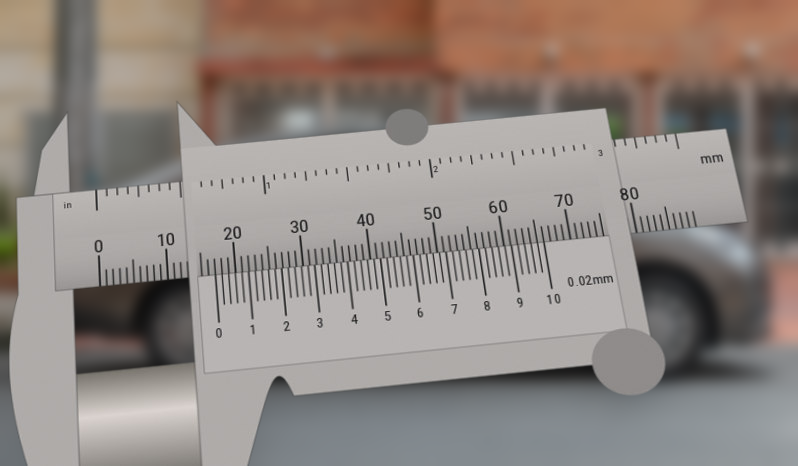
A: 17.0 mm
